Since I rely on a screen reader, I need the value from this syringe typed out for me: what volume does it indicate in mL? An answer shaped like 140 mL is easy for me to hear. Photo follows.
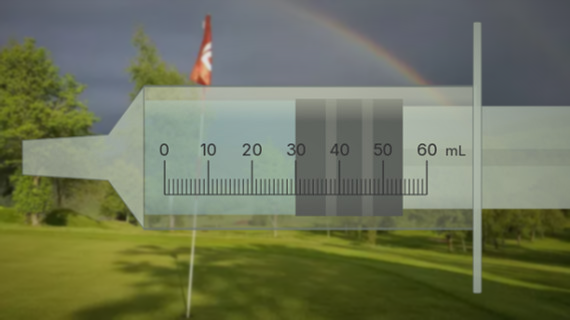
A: 30 mL
